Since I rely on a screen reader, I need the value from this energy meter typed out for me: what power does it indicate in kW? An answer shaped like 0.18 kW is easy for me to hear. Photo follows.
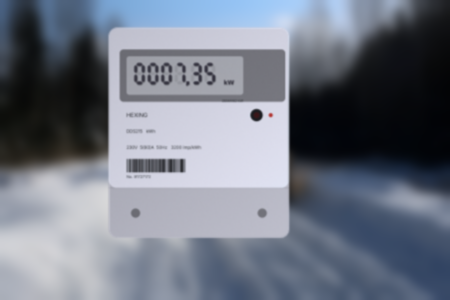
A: 7.35 kW
